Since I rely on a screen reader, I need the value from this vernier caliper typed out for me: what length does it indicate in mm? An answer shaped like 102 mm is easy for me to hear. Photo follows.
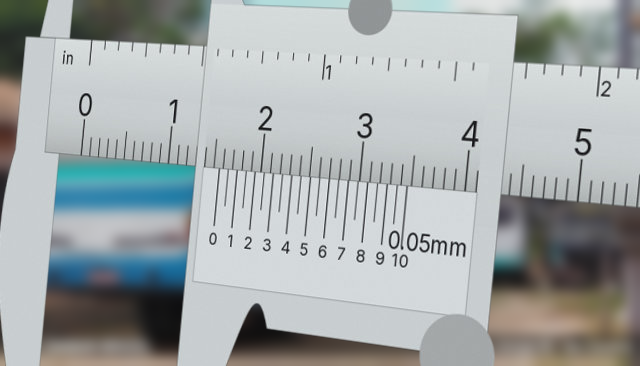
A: 15.6 mm
